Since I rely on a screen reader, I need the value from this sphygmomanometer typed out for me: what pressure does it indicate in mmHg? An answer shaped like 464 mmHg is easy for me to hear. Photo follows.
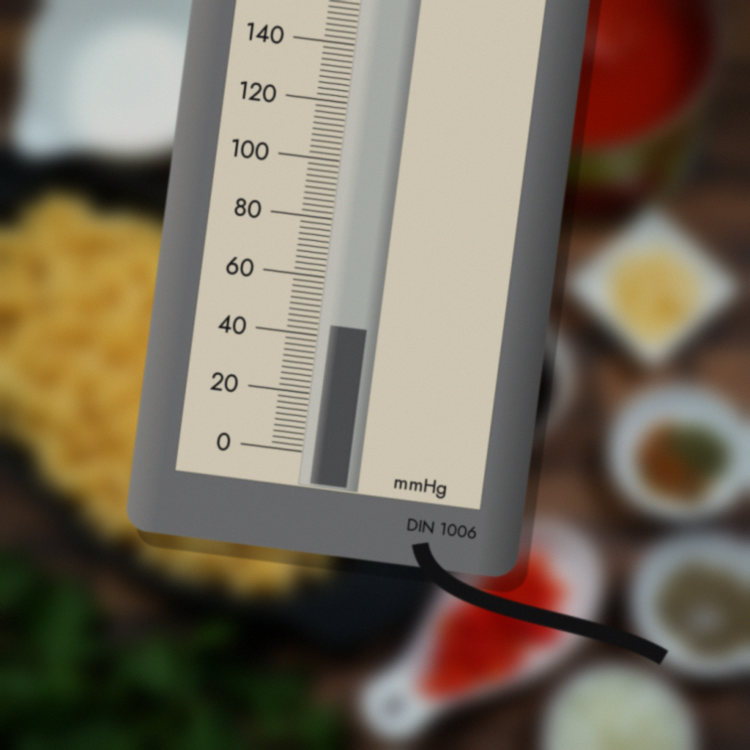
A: 44 mmHg
